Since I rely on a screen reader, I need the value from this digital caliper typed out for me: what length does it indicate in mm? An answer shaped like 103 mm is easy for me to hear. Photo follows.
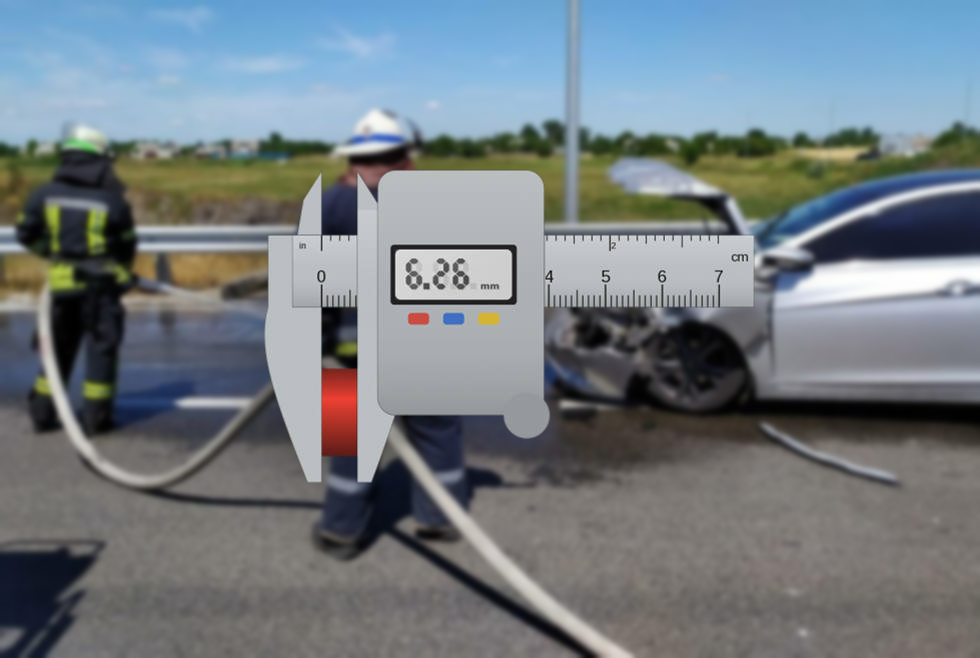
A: 6.26 mm
